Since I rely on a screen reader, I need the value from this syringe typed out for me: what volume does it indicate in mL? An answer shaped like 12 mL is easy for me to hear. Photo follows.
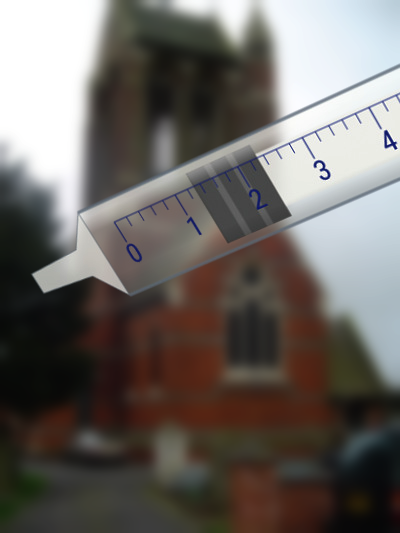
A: 1.3 mL
